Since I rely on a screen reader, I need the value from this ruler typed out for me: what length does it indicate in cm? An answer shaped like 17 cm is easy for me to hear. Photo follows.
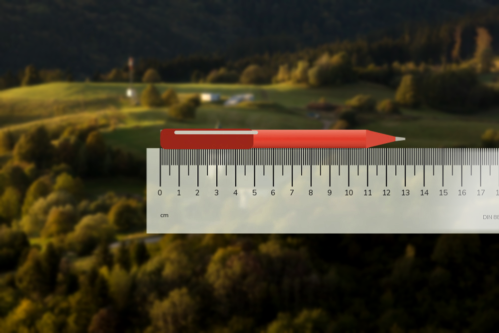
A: 13 cm
